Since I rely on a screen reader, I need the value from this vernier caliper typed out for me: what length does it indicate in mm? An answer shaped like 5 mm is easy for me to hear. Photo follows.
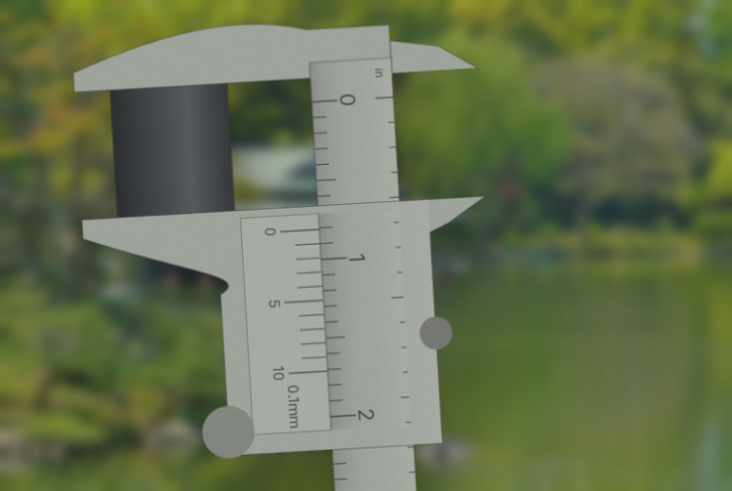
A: 8.1 mm
